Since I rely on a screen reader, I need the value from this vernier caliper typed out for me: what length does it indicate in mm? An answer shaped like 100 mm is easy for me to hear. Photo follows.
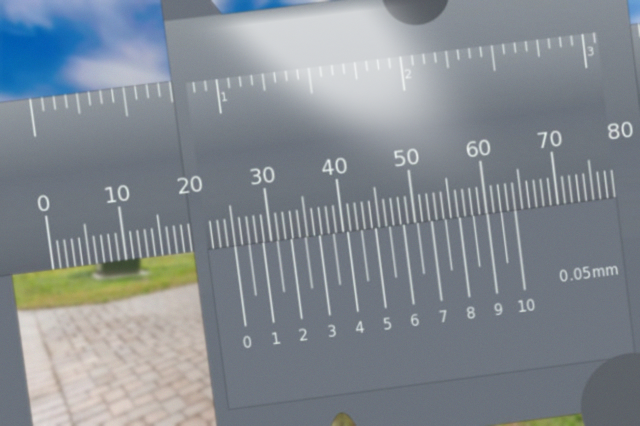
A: 25.0 mm
